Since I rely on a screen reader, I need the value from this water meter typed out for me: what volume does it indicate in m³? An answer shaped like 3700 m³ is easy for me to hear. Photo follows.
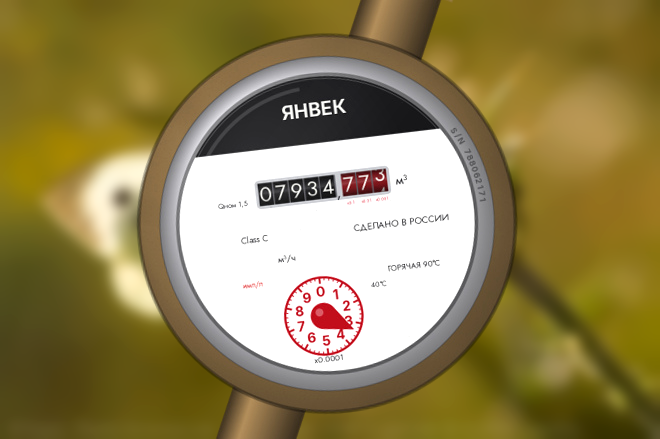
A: 7934.7733 m³
